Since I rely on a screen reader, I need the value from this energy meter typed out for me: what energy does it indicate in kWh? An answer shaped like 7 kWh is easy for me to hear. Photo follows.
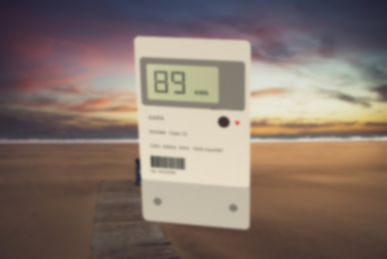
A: 89 kWh
